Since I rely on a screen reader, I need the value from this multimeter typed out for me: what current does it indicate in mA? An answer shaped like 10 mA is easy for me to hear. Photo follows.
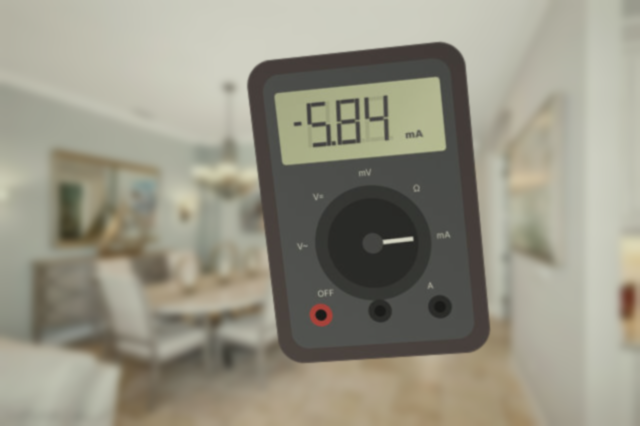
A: -5.84 mA
